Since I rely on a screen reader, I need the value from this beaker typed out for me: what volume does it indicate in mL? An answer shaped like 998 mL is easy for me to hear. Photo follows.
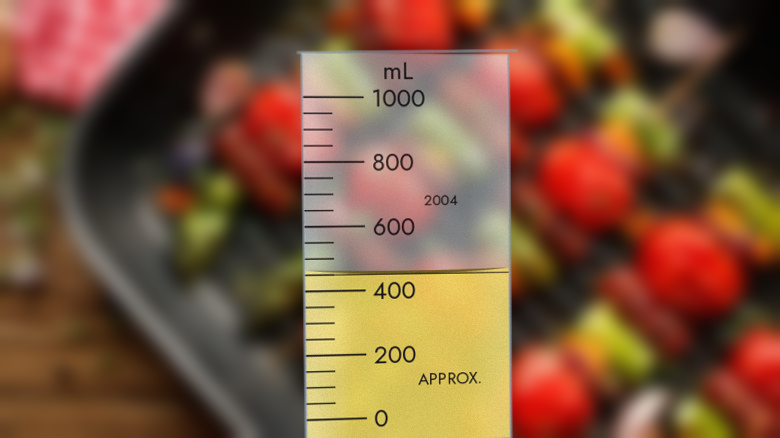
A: 450 mL
